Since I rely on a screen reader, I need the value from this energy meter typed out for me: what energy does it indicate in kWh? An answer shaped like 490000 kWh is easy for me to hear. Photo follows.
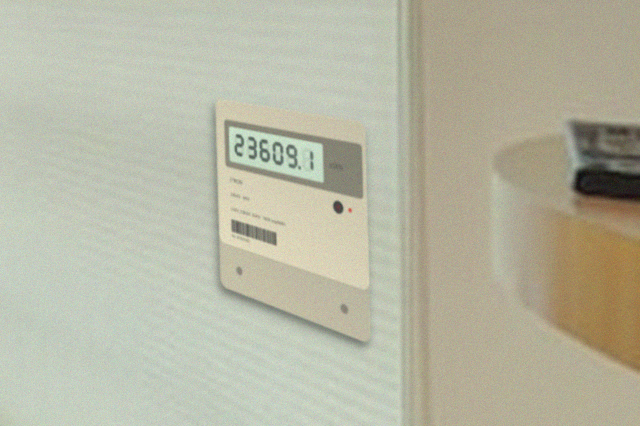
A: 23609.1 kWh
